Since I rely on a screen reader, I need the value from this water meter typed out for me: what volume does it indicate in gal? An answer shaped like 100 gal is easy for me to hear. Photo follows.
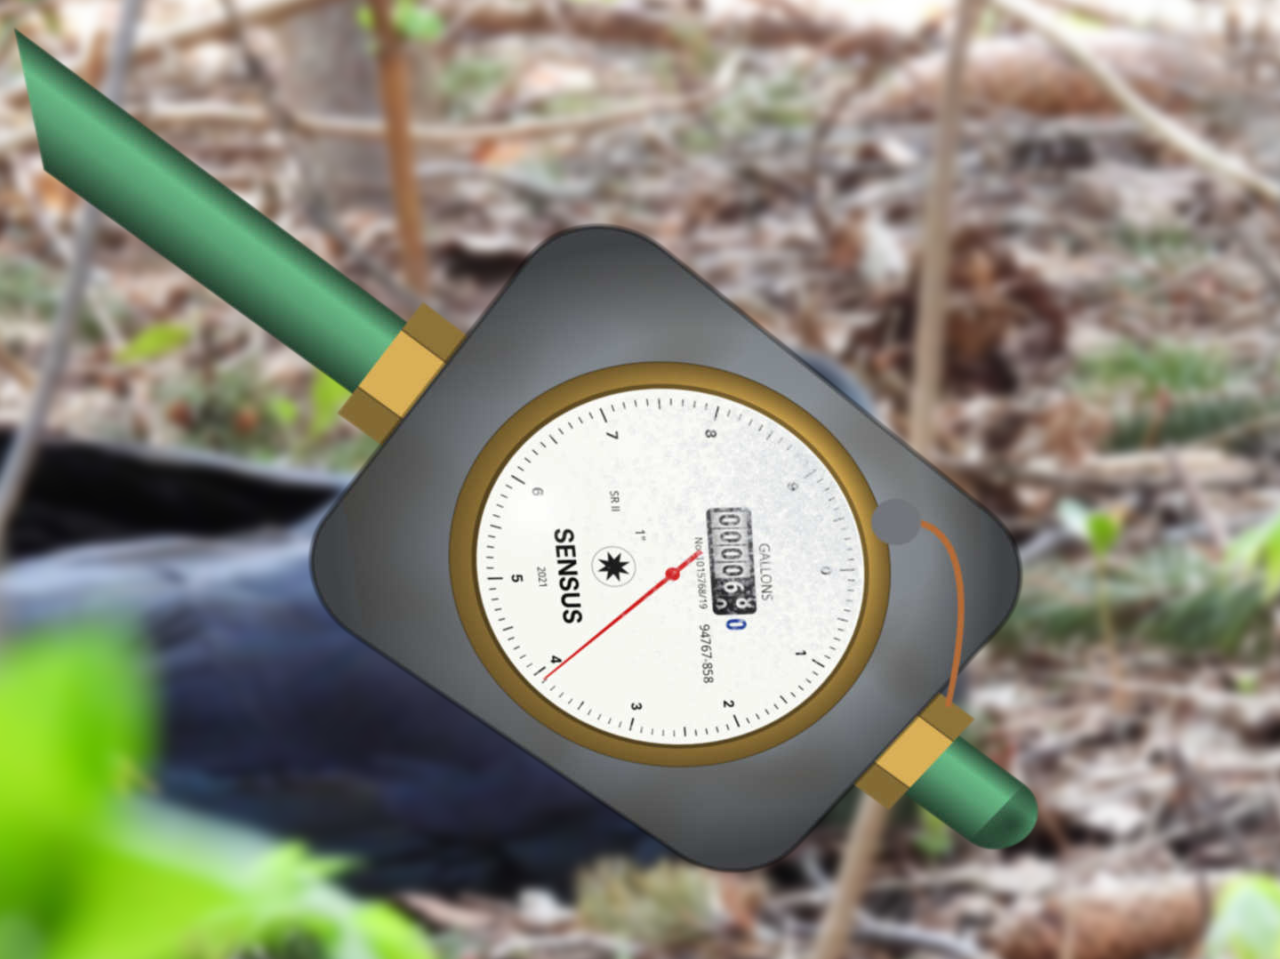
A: 683.9 gal
